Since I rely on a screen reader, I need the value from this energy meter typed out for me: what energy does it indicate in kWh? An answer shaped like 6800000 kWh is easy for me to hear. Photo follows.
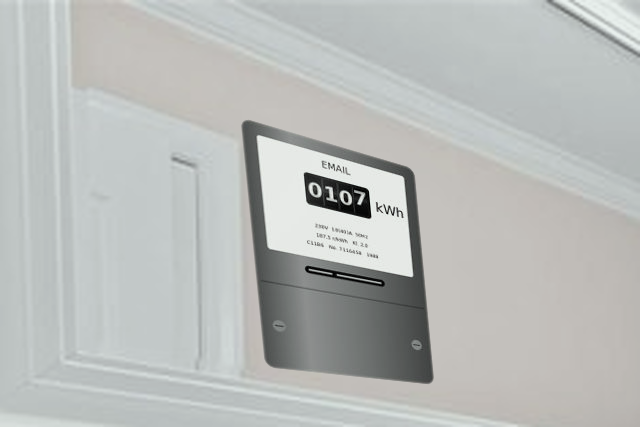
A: 107 kWh
